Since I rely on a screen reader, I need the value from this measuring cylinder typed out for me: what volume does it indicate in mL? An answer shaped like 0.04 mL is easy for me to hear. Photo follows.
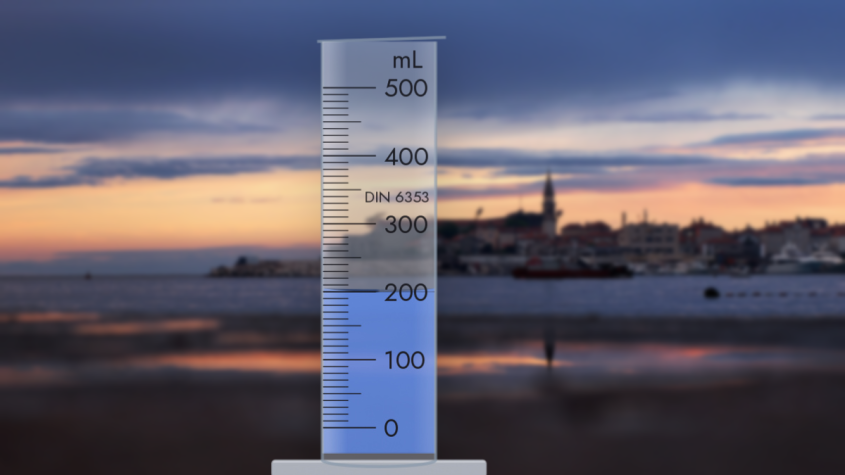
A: 200 mL
